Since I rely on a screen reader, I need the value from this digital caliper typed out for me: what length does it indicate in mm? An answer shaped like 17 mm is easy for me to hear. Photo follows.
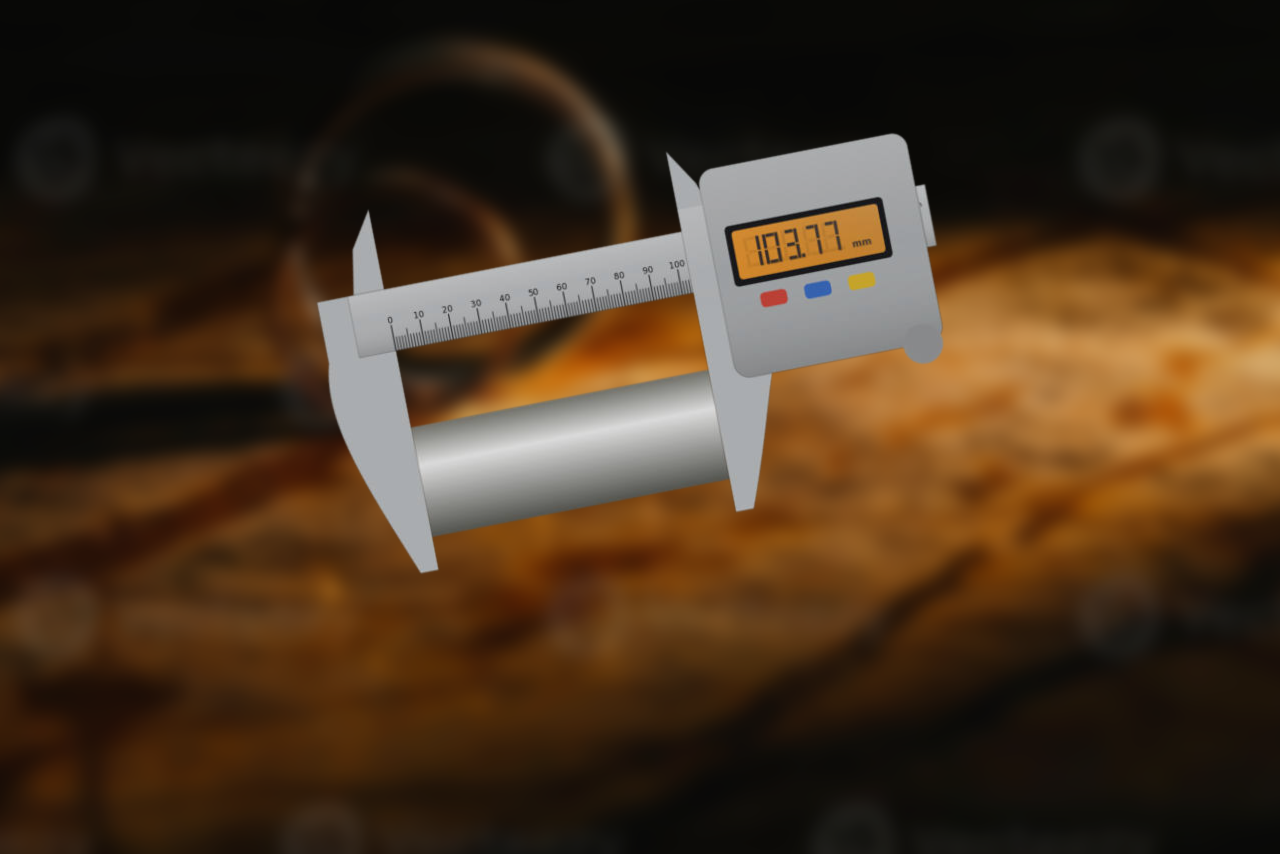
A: 103.77 mm
